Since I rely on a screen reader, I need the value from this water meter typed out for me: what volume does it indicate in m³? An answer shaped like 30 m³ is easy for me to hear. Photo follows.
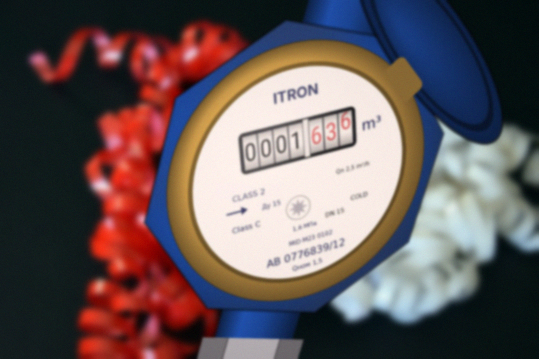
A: 1.636 m³
